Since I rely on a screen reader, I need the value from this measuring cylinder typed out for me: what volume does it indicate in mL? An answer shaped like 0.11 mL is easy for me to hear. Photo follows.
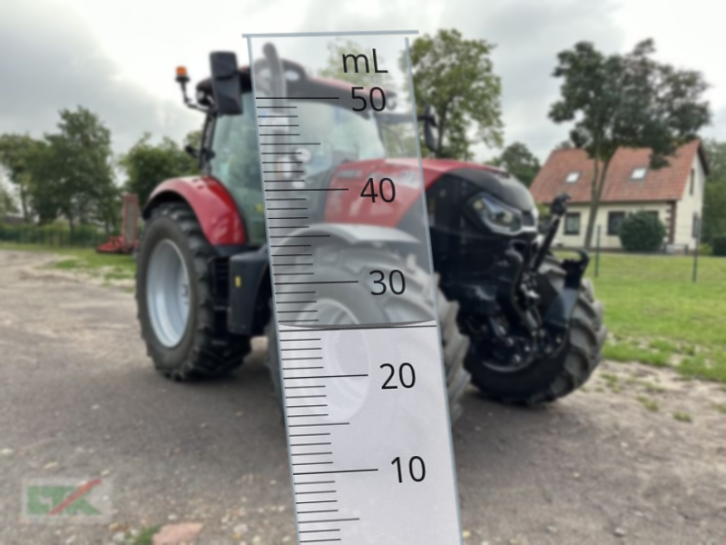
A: 25 mL
